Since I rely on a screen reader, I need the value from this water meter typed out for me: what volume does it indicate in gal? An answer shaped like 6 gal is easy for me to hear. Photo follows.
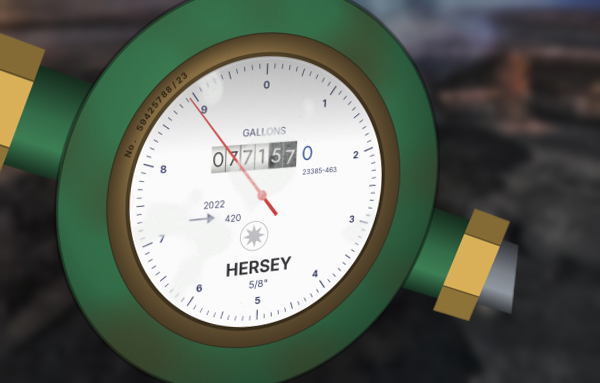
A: 771568.9 gal
